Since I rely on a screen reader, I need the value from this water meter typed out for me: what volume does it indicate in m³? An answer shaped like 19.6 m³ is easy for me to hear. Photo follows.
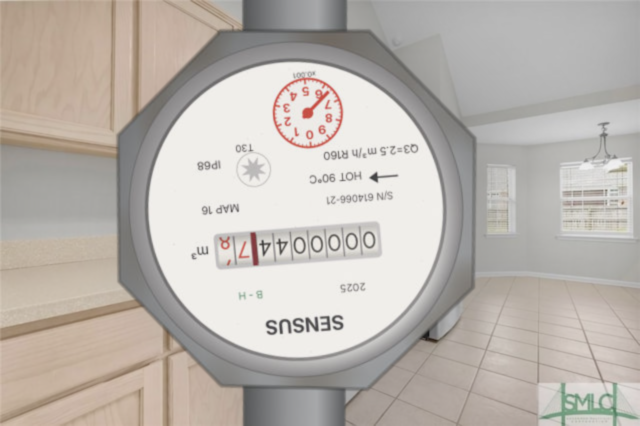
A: 44.776 m³
